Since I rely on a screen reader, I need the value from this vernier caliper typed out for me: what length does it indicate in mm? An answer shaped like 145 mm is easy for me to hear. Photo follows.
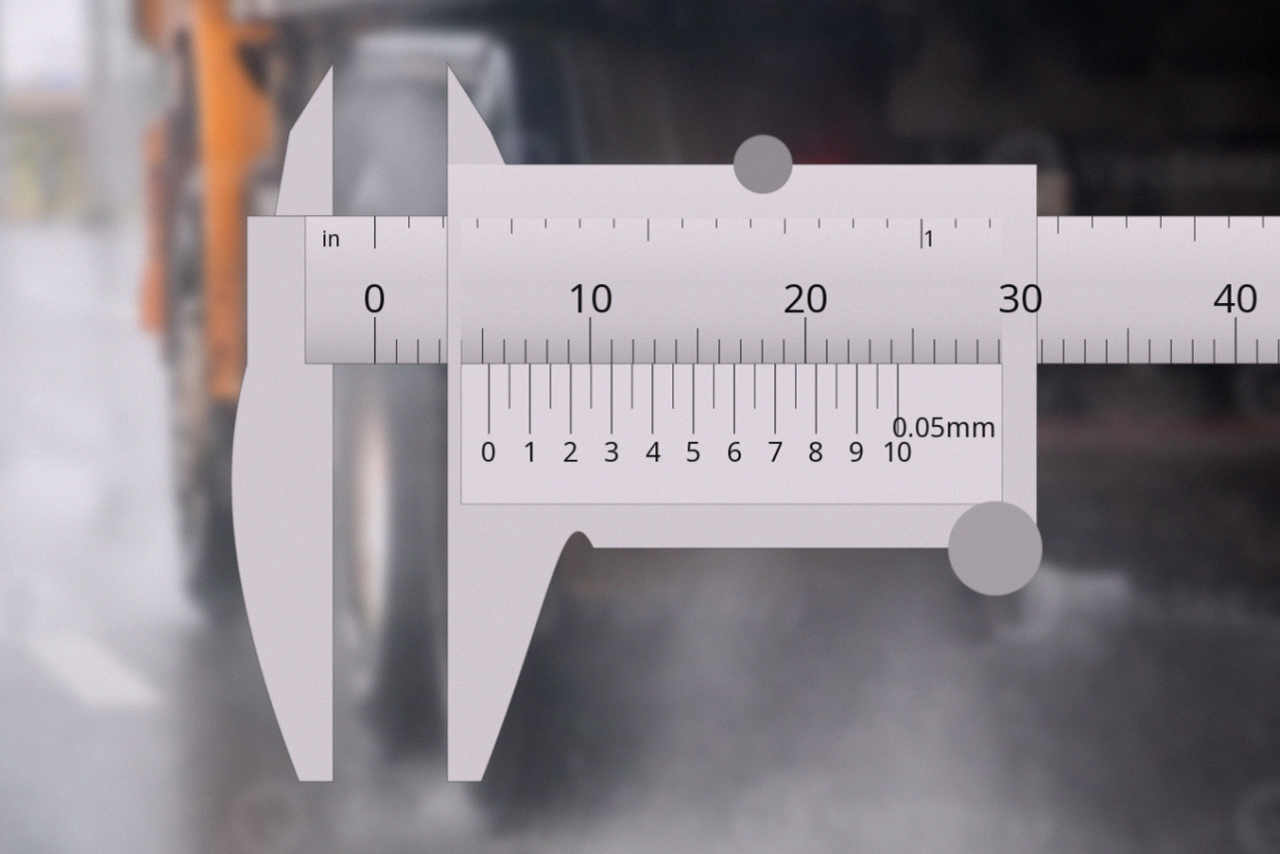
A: 5.3 mm
